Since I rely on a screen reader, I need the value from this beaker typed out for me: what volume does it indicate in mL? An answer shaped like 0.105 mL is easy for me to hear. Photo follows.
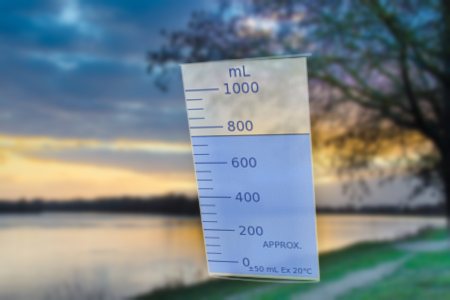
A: 750 mL
